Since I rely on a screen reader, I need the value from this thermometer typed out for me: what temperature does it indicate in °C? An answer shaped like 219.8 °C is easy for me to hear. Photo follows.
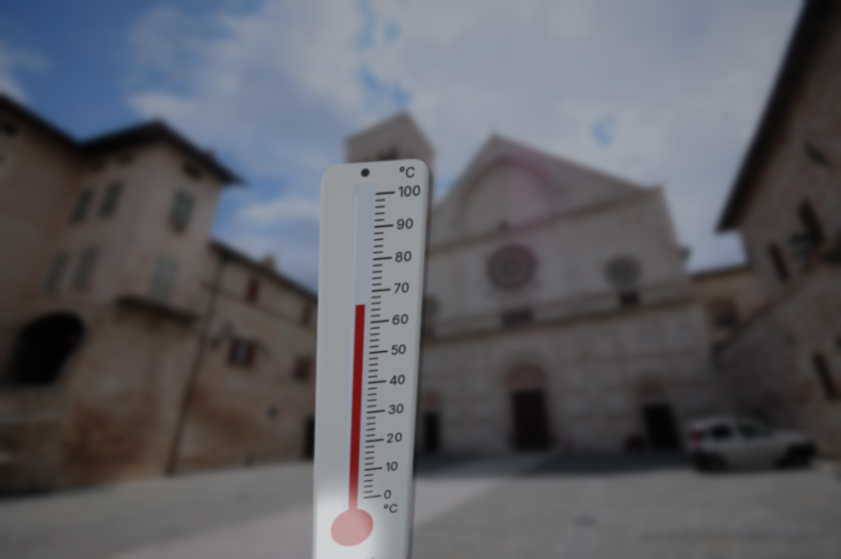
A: 66 °C
